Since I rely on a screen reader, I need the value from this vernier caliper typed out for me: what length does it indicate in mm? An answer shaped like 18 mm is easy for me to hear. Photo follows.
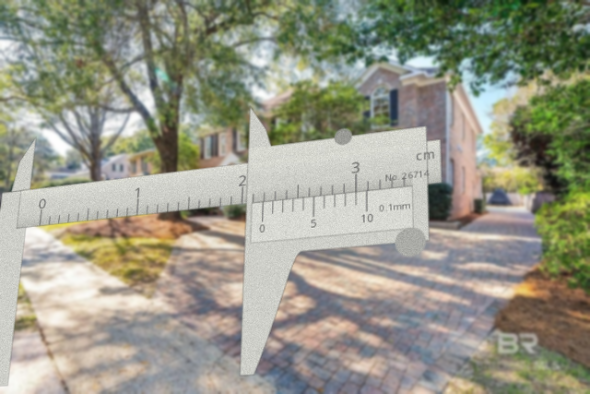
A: 21.9 mm
